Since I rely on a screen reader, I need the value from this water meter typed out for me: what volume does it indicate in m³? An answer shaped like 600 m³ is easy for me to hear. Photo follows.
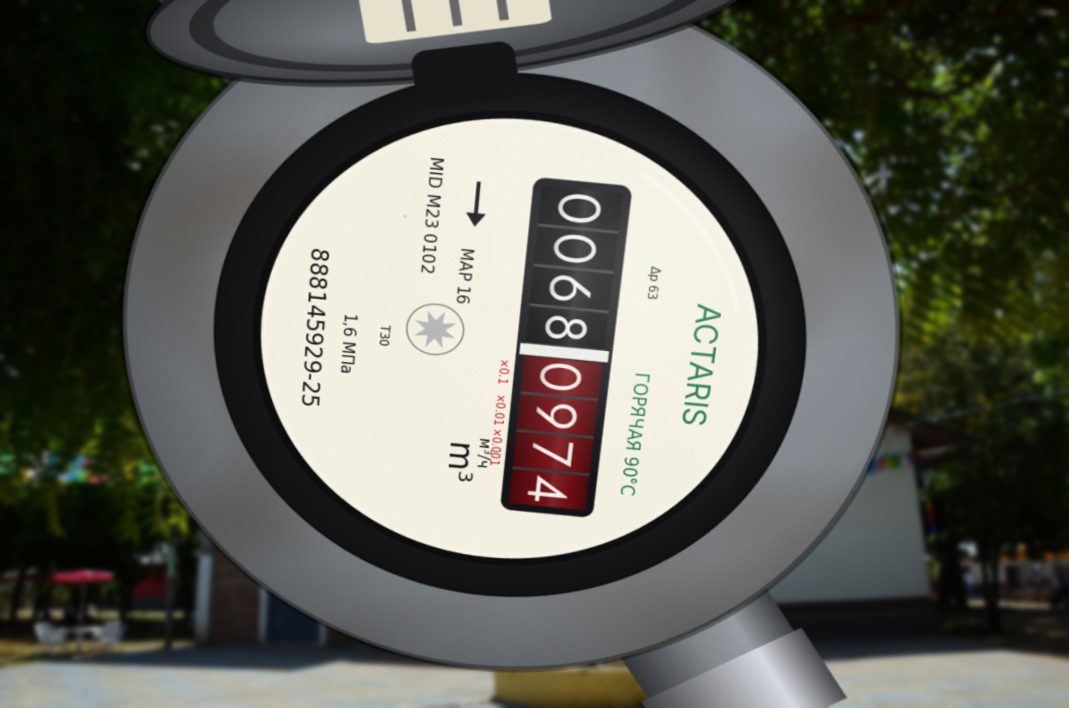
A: 68.0974 m³
